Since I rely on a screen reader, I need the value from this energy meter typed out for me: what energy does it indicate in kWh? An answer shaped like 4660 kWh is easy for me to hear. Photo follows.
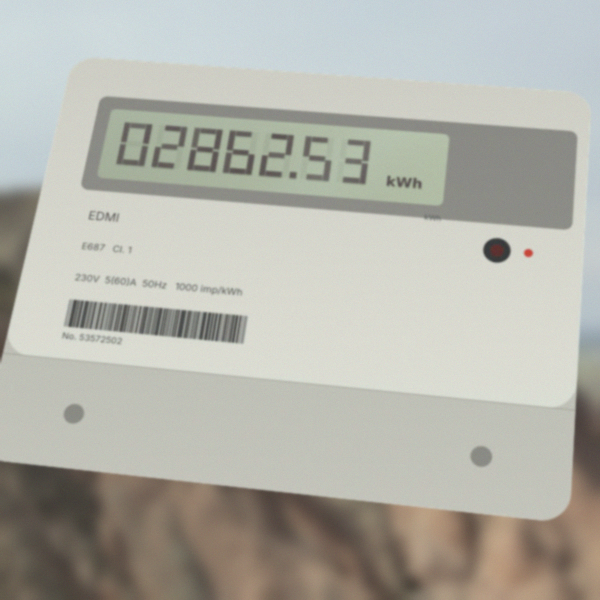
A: 2862.53 kWh
